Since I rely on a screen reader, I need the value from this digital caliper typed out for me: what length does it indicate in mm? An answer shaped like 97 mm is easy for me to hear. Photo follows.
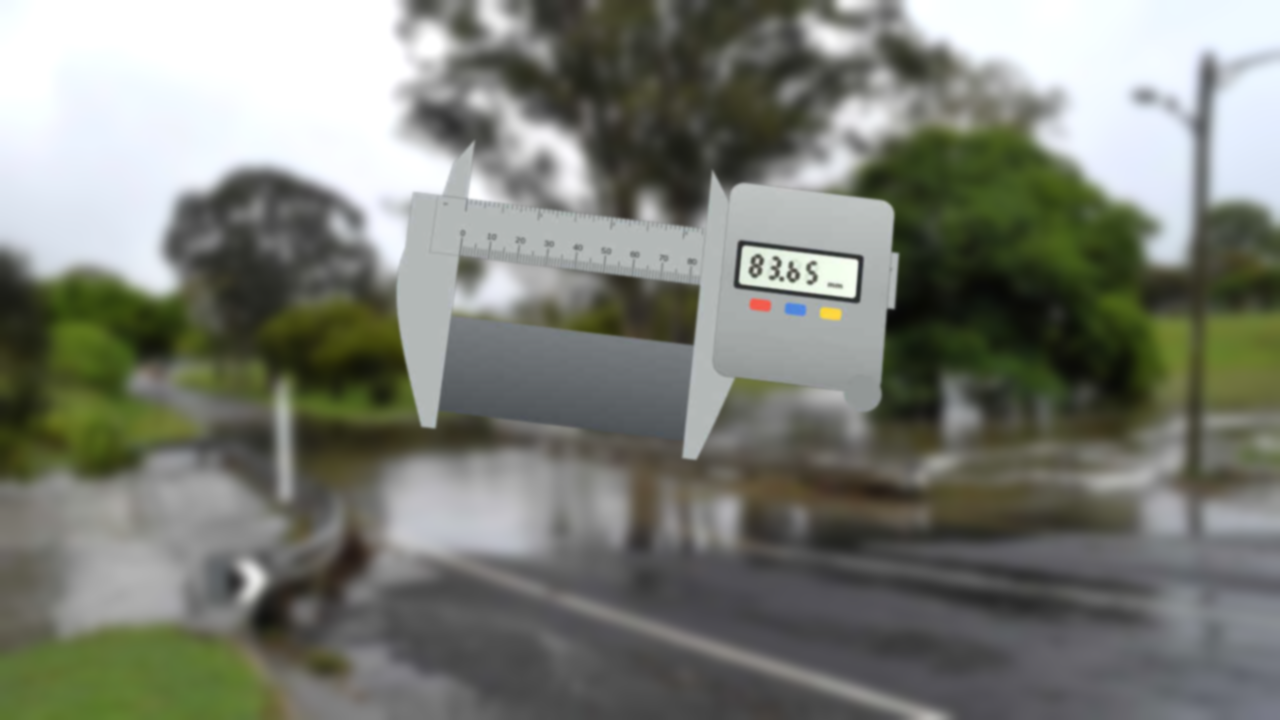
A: 83.65 mm
